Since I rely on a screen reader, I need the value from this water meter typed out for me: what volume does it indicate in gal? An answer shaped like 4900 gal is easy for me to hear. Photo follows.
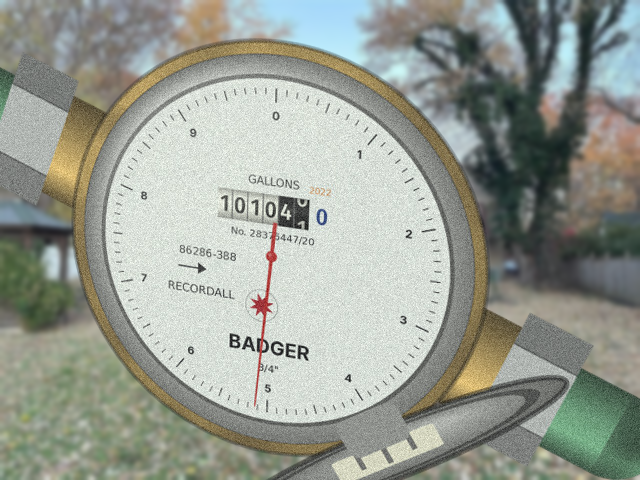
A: 1010405.1 gal
